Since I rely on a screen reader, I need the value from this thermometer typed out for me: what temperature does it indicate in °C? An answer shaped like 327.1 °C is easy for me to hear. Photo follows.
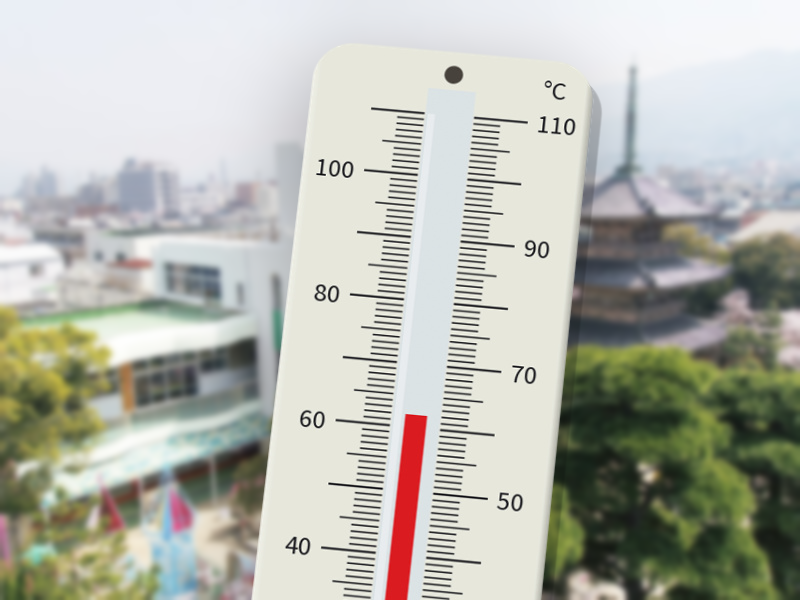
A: 62 °C
